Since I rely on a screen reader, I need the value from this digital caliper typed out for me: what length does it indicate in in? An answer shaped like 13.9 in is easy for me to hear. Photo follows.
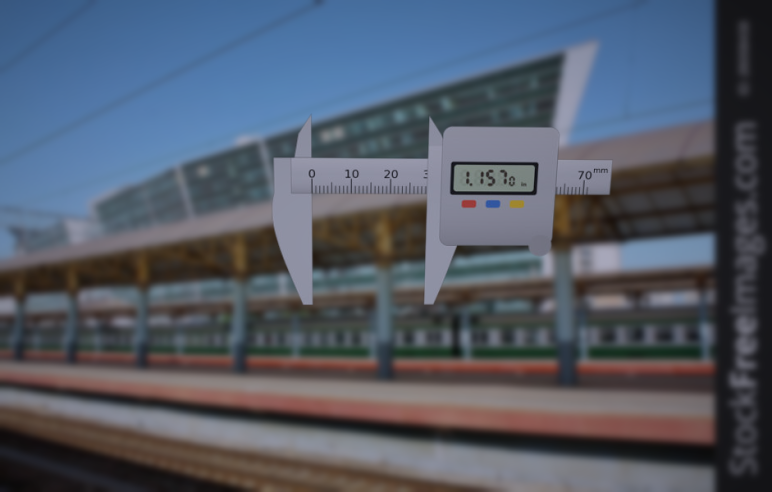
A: 1.1570 in
